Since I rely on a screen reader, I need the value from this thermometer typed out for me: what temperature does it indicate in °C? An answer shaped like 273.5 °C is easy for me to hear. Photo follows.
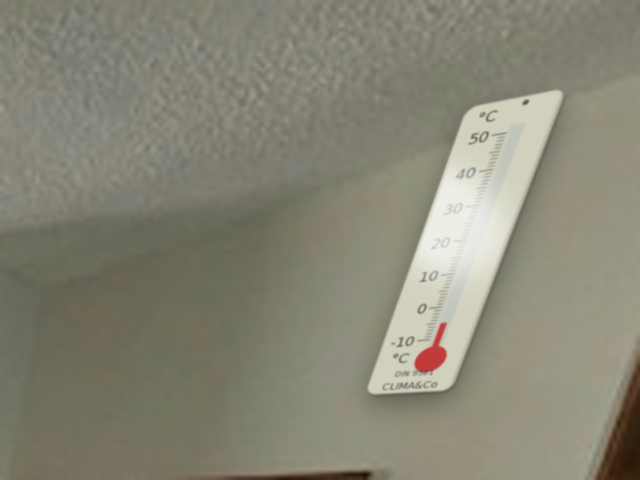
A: -5 °C
